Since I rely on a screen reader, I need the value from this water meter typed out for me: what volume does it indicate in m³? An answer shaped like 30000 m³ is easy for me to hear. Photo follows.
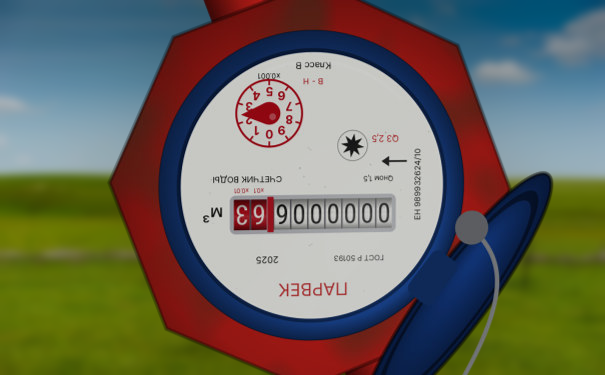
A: 6.632 m³
